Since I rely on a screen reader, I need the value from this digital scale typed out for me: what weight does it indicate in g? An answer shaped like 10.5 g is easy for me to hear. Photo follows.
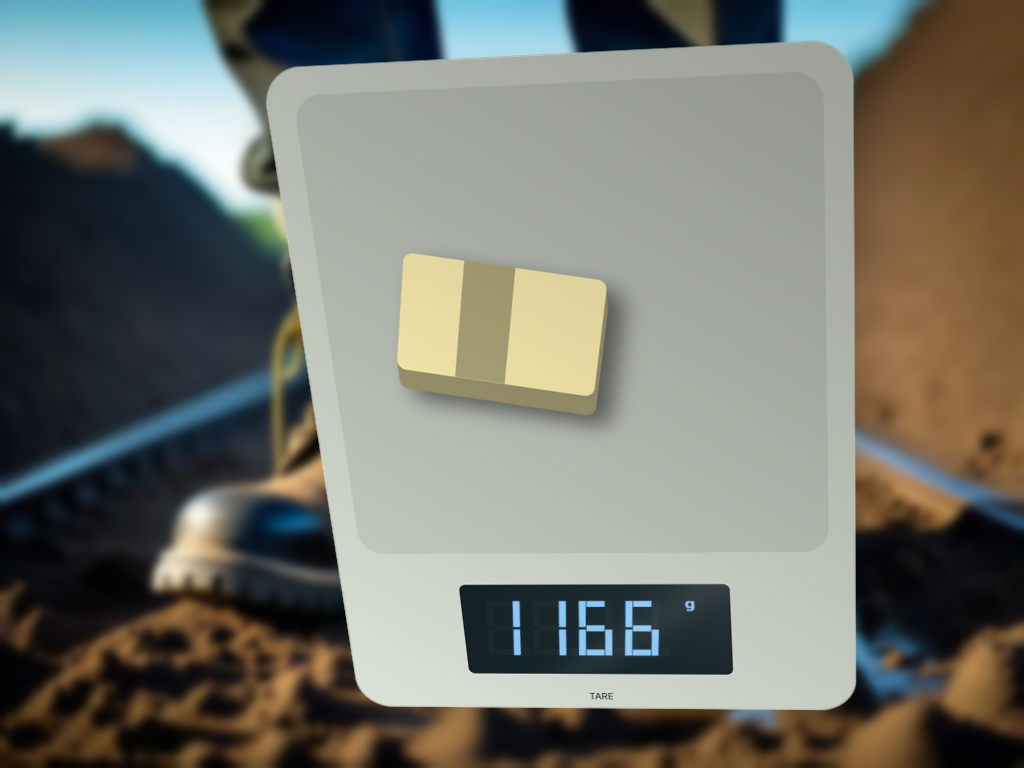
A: 1166 g
